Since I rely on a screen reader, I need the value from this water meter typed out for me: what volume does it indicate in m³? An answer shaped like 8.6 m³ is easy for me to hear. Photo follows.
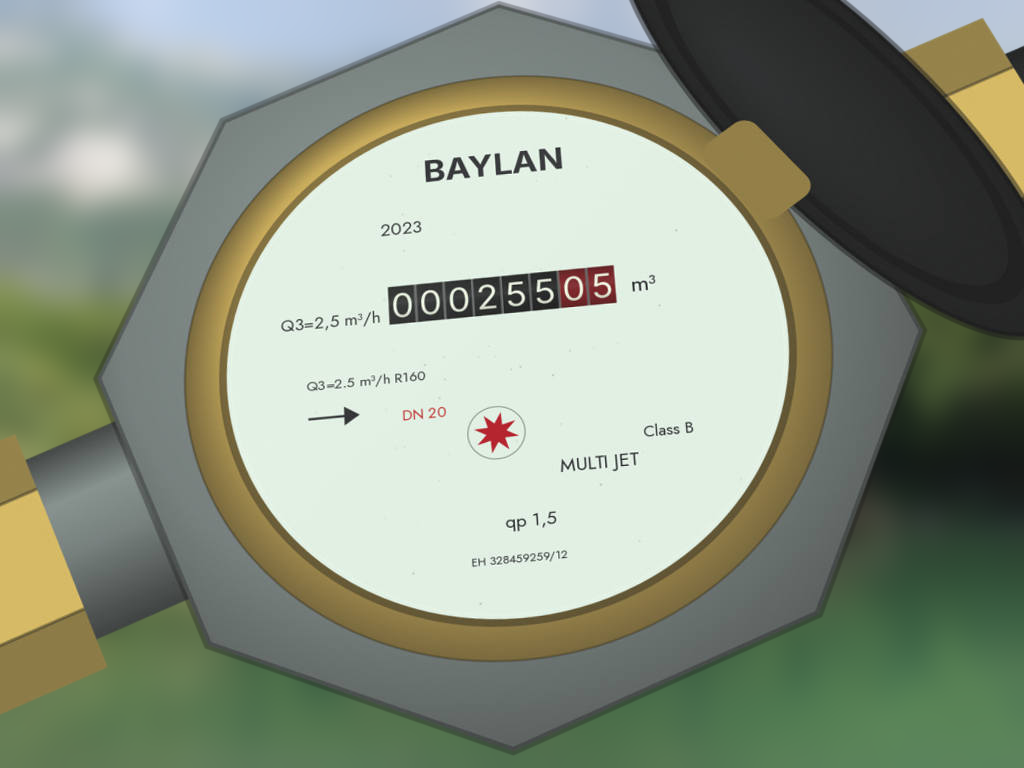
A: 255.05 m³
